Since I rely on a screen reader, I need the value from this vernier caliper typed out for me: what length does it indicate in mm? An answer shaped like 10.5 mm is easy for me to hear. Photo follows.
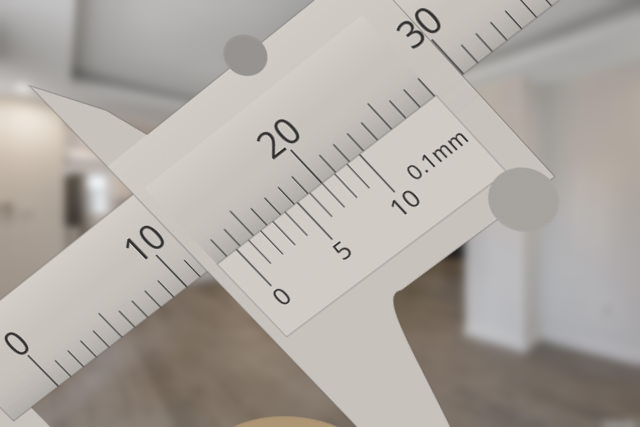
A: 13.7 mm
